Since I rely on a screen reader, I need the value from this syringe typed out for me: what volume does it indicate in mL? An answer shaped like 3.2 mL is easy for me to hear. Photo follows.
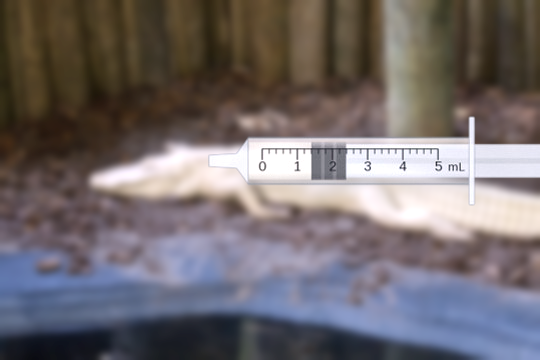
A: 1.4 mL
